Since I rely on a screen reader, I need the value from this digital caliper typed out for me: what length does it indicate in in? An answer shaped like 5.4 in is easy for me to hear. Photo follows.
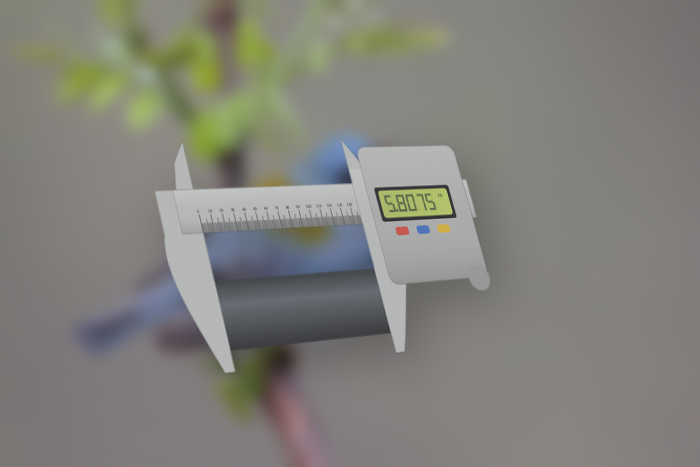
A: 5.8075 in
